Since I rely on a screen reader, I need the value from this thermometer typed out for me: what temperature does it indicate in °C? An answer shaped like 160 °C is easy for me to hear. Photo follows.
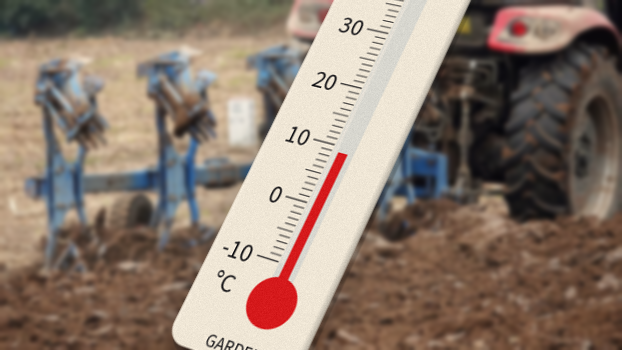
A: 9 °C
